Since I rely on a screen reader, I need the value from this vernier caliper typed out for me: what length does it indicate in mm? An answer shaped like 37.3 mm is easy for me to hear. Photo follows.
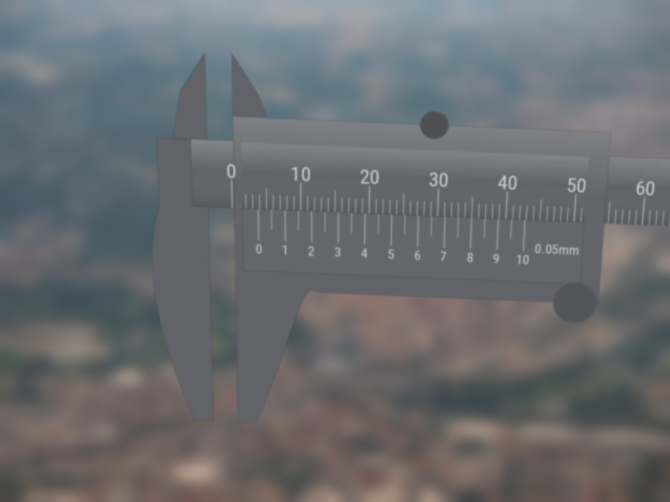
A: 3.8 mm
